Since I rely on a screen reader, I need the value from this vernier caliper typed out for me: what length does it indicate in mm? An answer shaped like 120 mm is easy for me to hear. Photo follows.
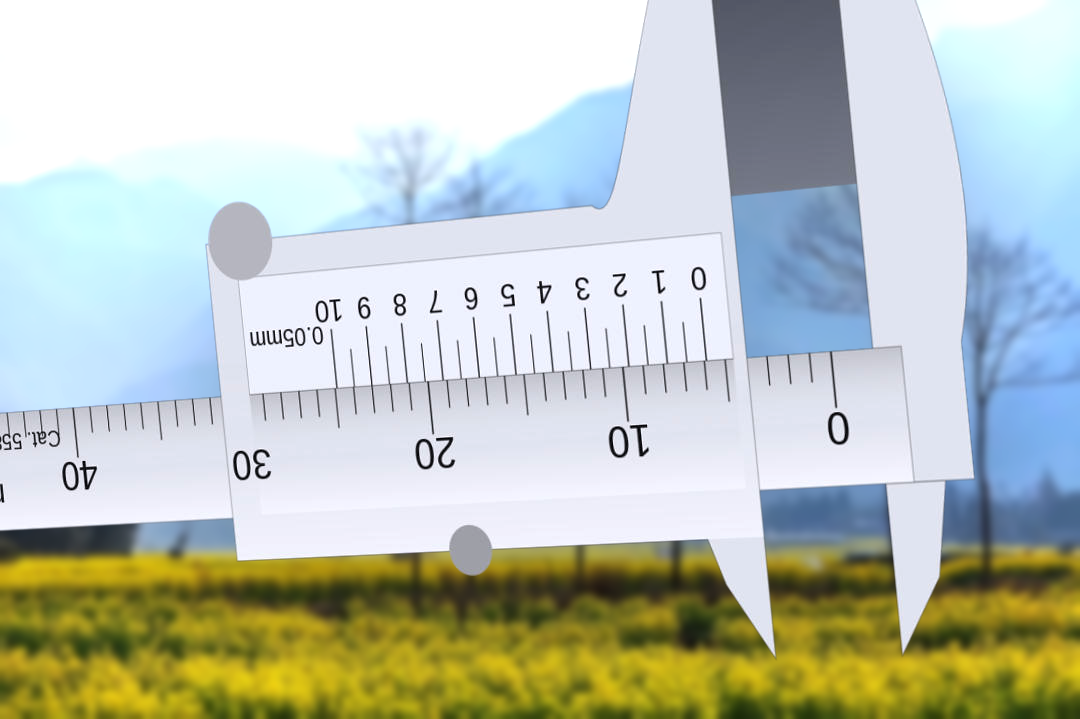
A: 5.9 mm
